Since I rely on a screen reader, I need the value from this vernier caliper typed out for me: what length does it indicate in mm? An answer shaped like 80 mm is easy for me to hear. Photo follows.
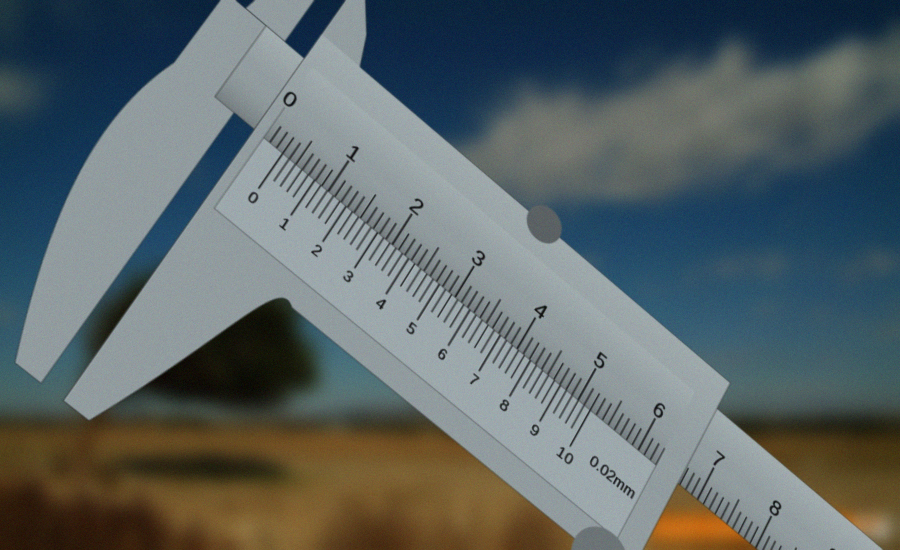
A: 3.0 mm
